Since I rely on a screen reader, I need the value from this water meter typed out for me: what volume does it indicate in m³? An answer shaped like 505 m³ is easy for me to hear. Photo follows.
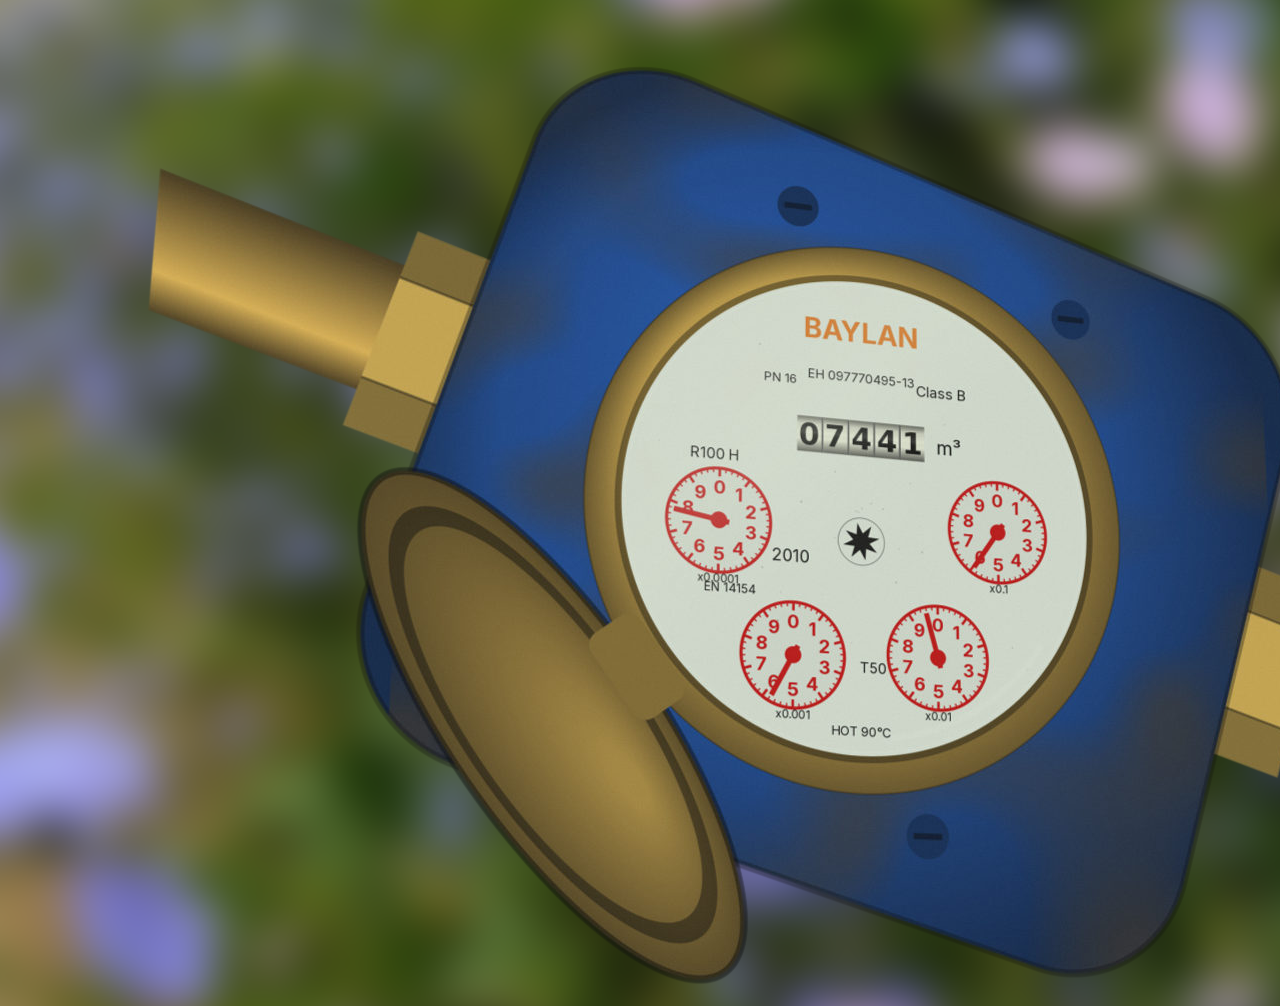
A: 7441.5957 m³
